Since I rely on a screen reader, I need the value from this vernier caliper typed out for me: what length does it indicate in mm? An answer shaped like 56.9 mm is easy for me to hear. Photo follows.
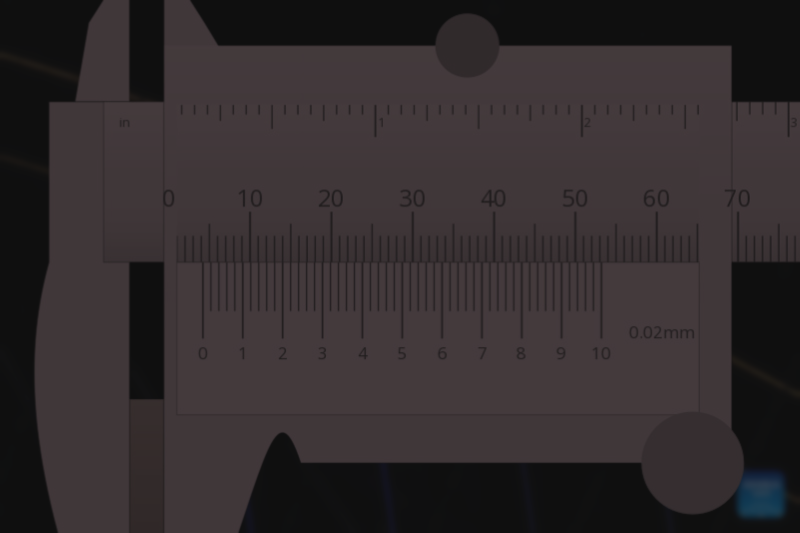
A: 4.2 mm
